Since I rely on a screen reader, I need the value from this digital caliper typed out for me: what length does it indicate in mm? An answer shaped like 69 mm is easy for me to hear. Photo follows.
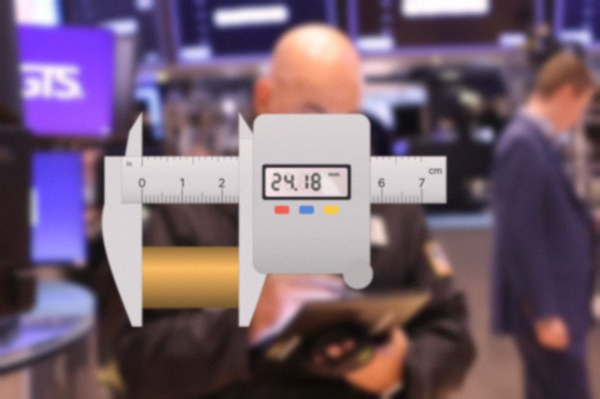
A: 24.18 mm
